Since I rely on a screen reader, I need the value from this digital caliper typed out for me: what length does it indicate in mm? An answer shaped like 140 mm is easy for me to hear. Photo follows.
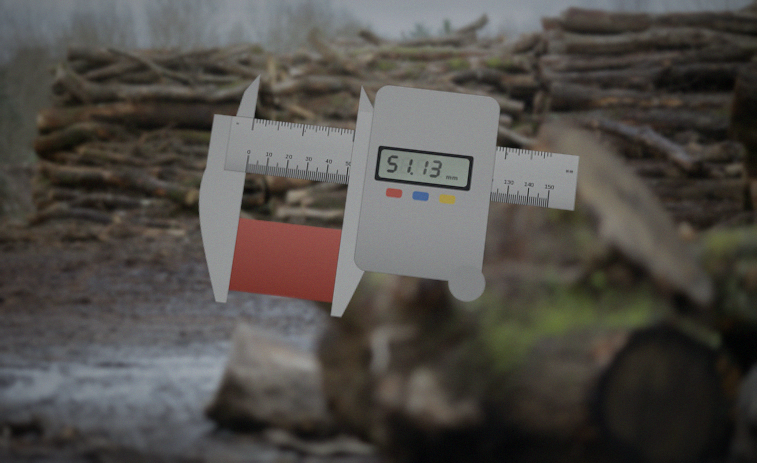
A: 51.13 mm
